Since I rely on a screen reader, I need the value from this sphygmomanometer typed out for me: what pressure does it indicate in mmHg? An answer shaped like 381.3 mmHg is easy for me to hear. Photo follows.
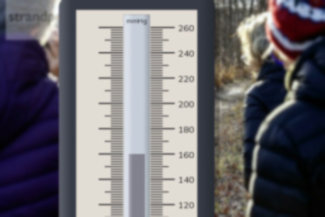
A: 160 mmHg
